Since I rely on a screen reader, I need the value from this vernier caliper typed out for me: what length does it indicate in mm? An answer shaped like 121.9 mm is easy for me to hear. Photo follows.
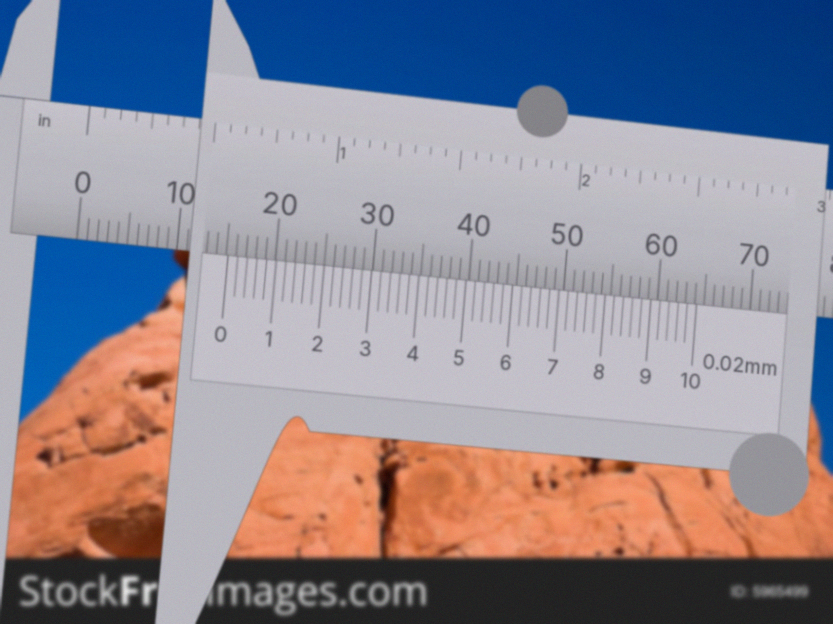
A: 15.2 mm
